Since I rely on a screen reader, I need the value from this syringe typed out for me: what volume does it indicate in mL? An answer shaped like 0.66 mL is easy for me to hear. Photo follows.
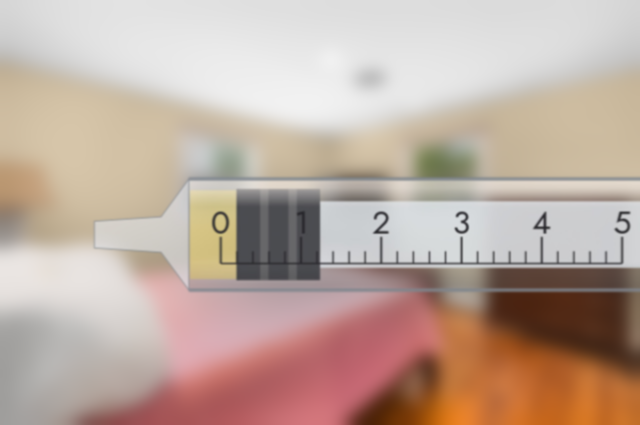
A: 0.2 mL
